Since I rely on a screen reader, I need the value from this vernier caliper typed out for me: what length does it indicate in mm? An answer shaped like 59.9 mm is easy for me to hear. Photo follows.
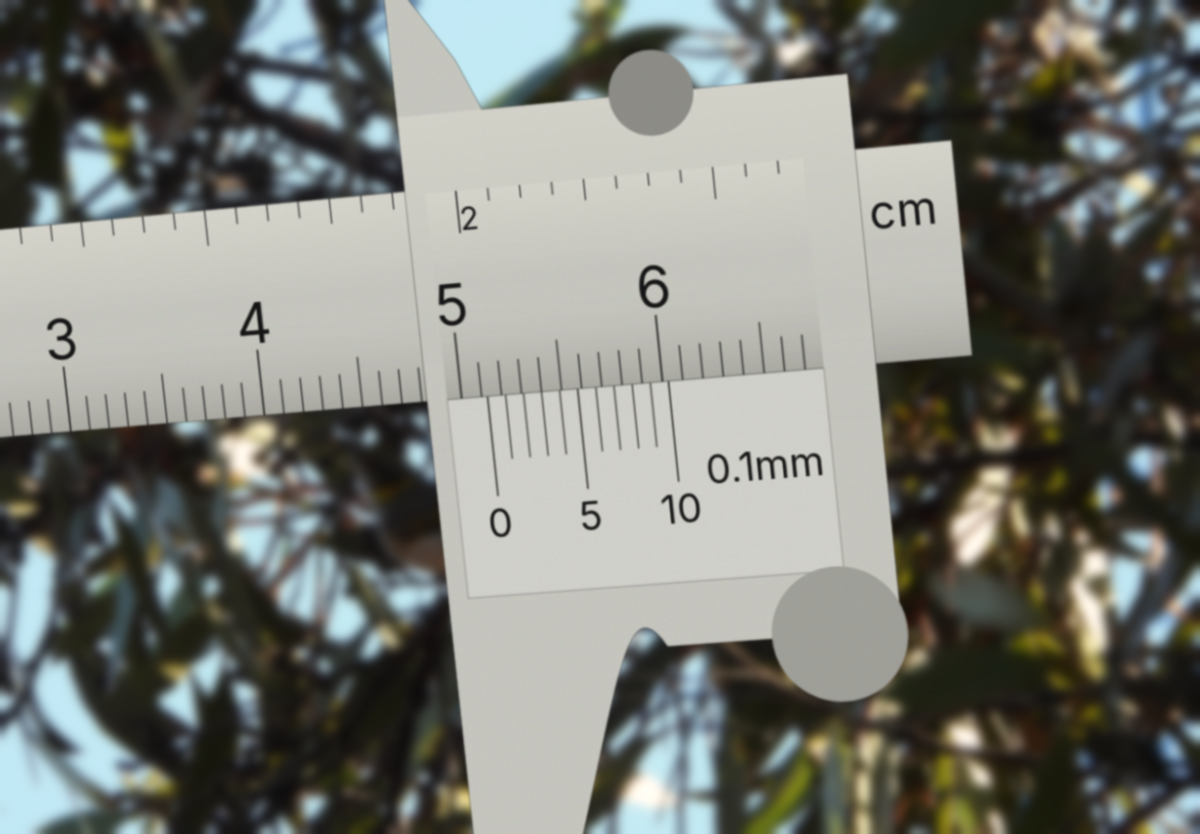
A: 51.3 mm
